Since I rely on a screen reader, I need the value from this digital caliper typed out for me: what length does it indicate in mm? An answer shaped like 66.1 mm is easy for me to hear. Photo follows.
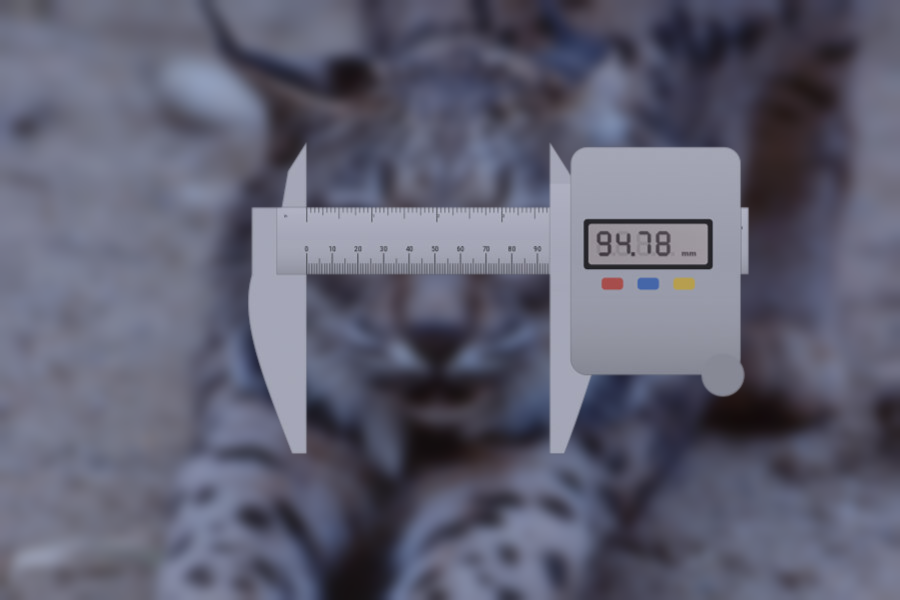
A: 94.78 mm
